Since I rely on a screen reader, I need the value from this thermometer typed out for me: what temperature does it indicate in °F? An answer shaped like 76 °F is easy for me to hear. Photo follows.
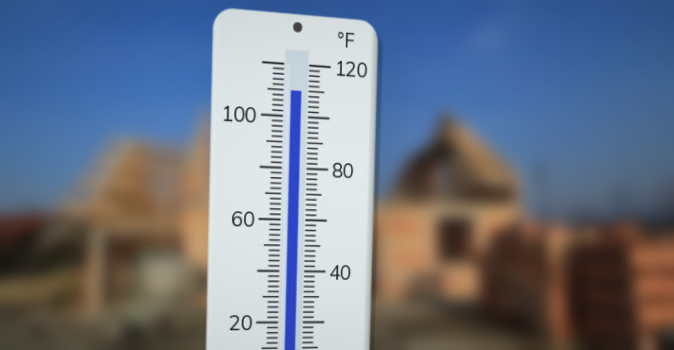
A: 110 °F
